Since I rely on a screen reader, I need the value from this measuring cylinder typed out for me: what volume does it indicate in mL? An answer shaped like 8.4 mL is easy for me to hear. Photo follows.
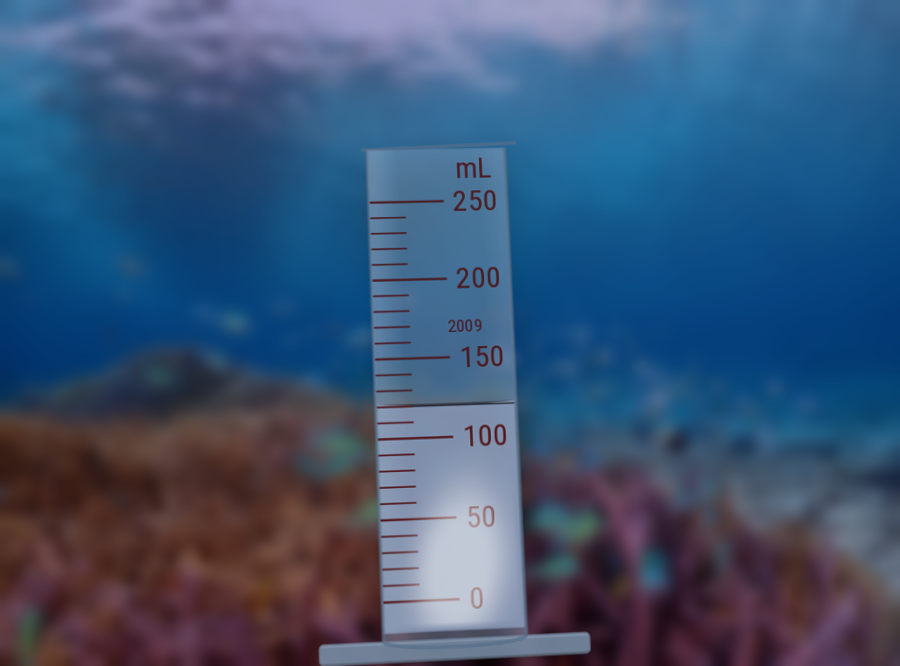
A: 120 mL
